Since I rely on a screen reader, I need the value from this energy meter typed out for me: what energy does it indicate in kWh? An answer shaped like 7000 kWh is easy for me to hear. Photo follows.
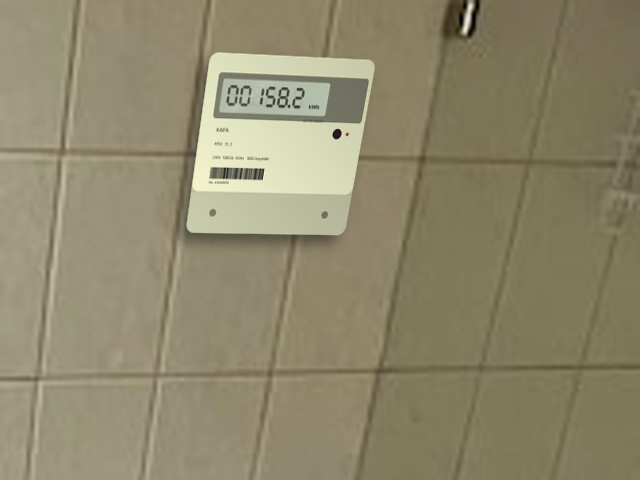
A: 158.2 kWh
